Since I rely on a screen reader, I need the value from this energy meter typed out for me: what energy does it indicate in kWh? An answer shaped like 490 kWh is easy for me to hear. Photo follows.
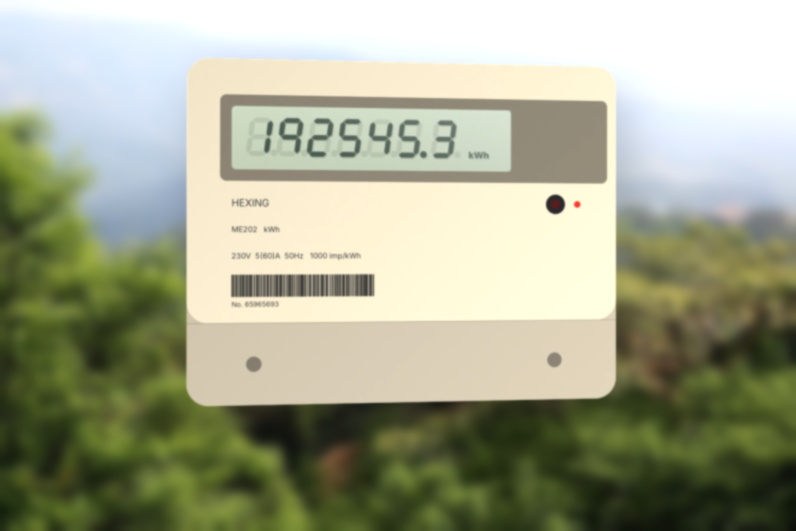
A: 192545.3 kWh
